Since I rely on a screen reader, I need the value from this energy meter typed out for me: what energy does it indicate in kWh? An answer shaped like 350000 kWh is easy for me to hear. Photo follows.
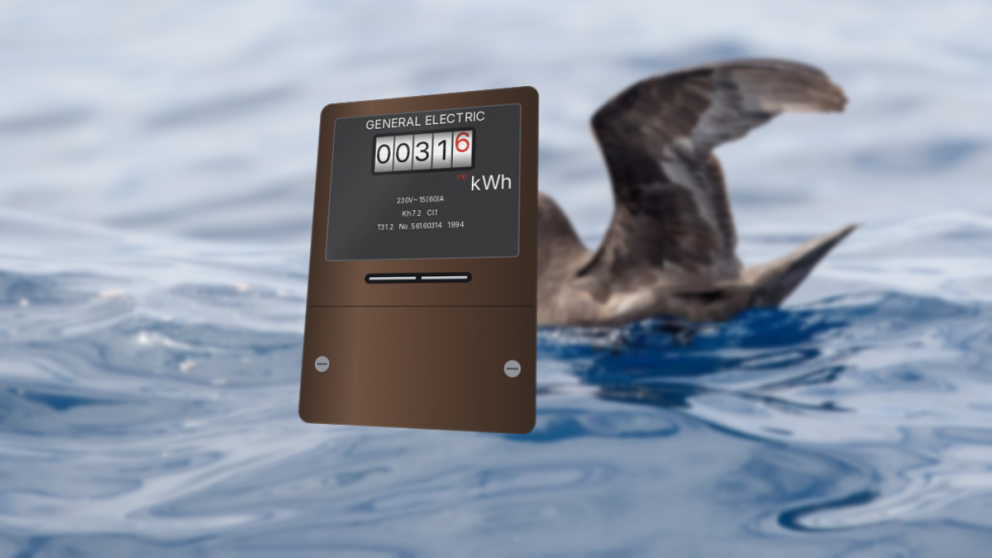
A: 31.6 kWh
